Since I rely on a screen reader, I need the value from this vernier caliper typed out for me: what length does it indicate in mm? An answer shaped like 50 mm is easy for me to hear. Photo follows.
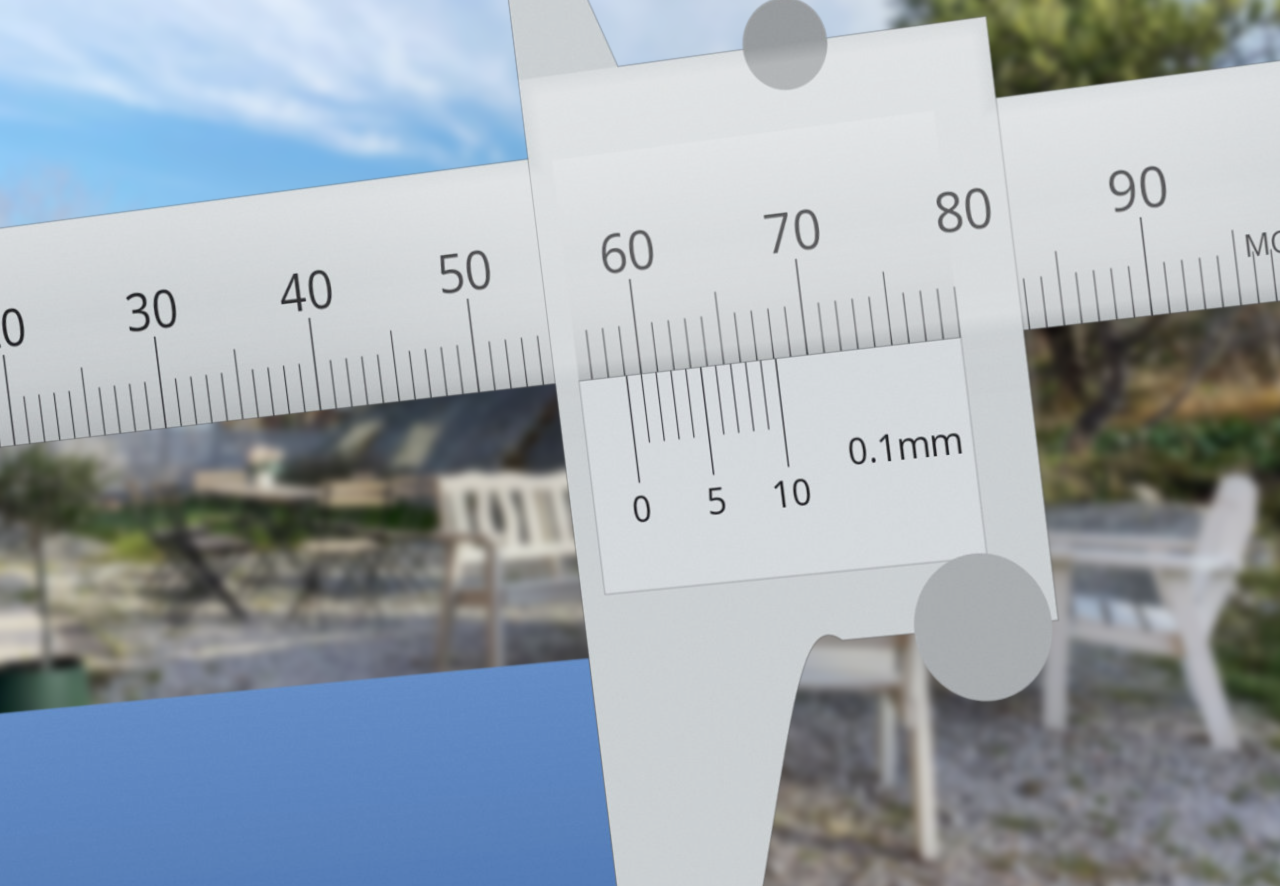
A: 59.1 mm
